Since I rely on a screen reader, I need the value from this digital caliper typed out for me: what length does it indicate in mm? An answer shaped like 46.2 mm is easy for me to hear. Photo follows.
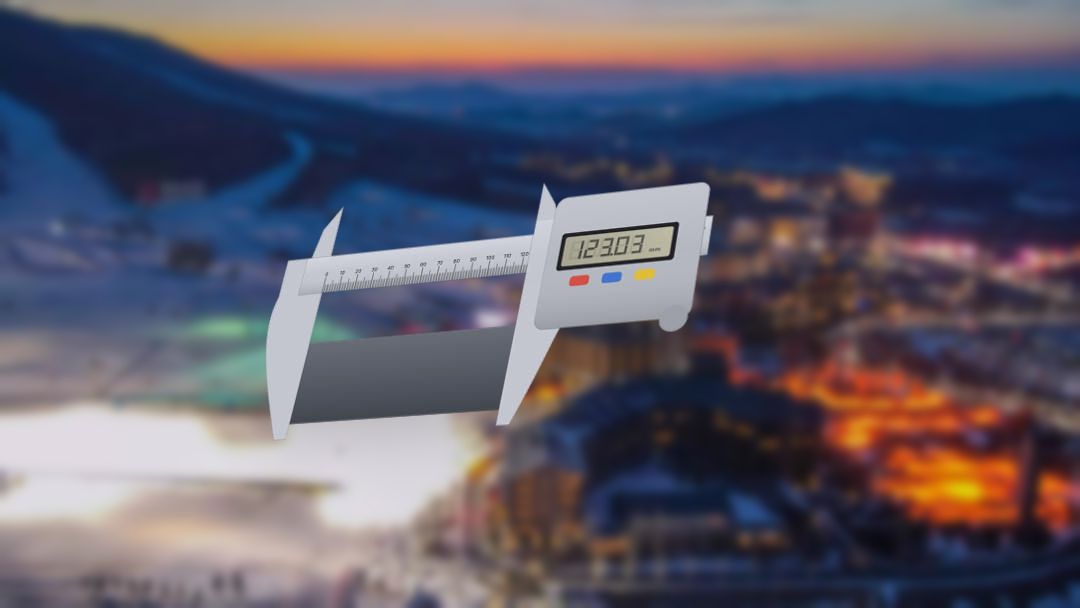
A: 123.03 mm
